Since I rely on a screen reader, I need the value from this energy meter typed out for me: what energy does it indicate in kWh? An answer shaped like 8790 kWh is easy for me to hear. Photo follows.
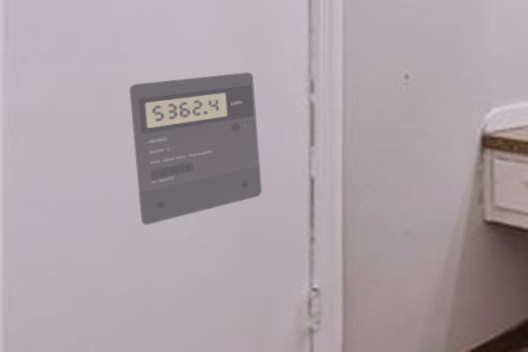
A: 5362.4 kWh
